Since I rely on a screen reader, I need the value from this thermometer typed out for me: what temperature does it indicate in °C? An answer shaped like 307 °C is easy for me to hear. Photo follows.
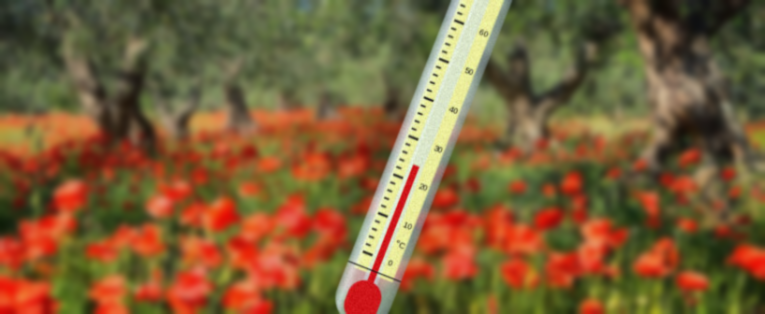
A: 24 °C
